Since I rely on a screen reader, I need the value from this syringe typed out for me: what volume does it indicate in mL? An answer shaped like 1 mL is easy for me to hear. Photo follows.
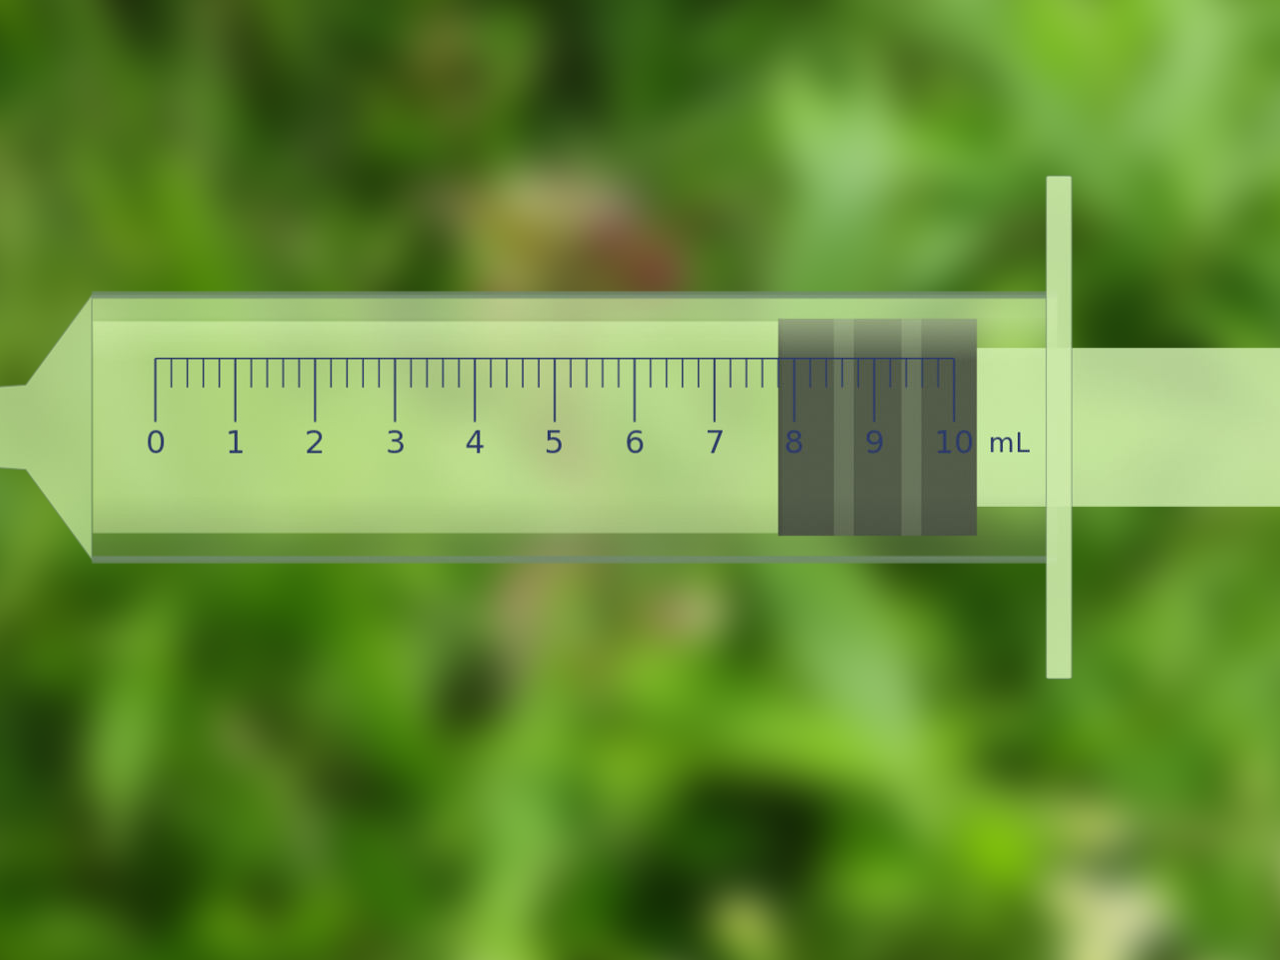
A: 7.8 mL
